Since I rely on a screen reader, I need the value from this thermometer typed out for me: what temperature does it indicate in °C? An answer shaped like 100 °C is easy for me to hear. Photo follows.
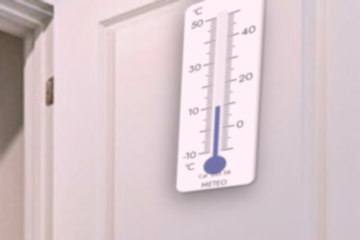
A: 10 °C
